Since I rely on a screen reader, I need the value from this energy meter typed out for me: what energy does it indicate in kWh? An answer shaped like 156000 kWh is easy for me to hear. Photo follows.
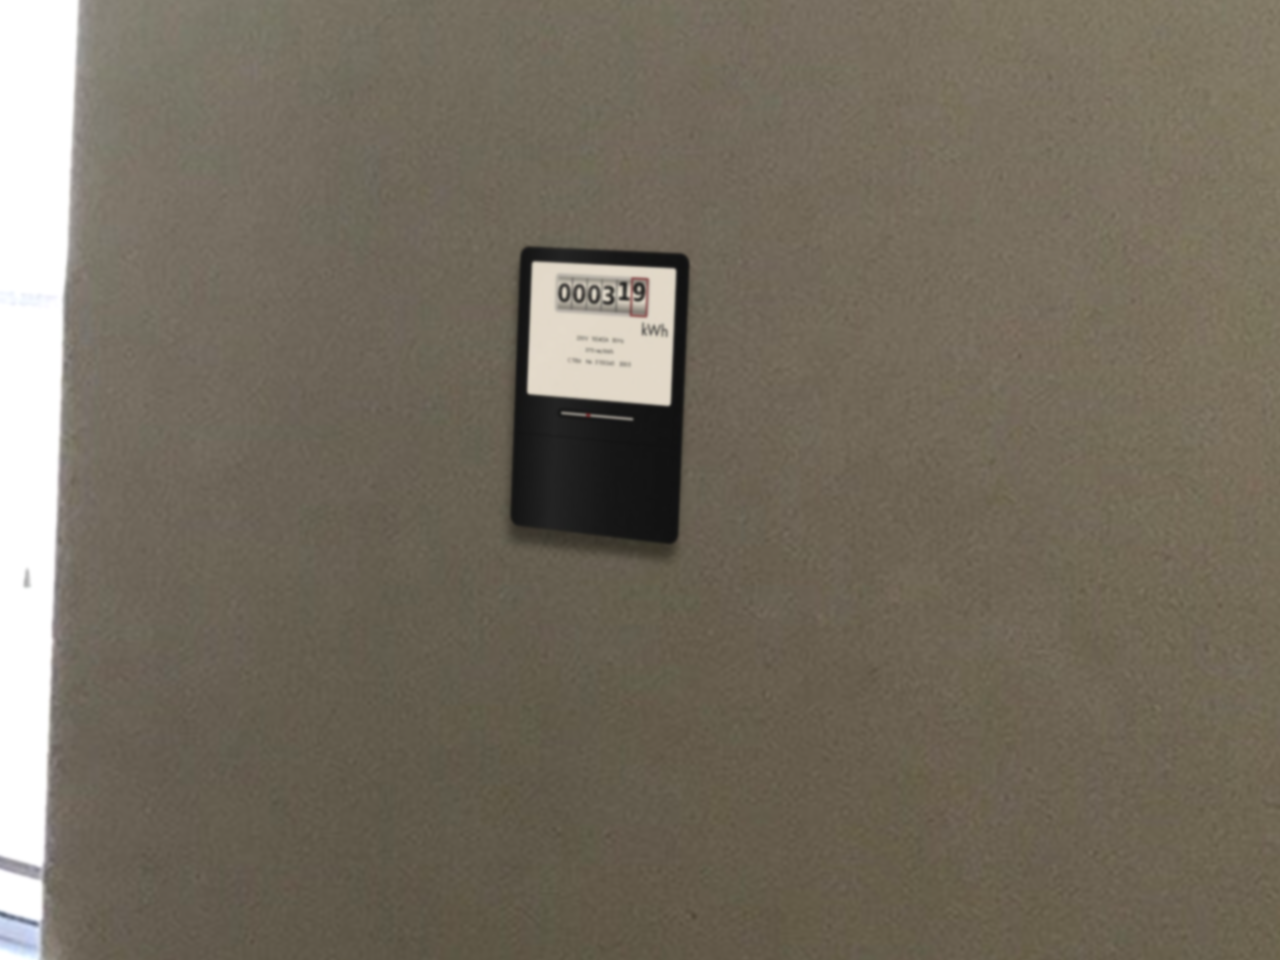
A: 31.9 kWh
